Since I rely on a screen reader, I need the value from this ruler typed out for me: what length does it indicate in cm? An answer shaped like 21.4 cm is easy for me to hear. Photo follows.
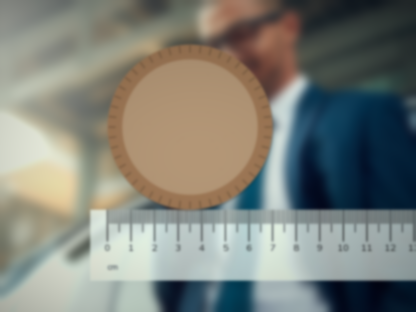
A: 7 cm
